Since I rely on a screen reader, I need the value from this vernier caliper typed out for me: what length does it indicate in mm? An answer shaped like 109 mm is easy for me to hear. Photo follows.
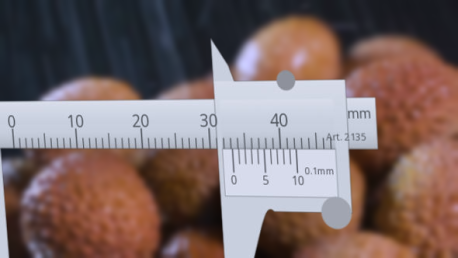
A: 33.2 mm
